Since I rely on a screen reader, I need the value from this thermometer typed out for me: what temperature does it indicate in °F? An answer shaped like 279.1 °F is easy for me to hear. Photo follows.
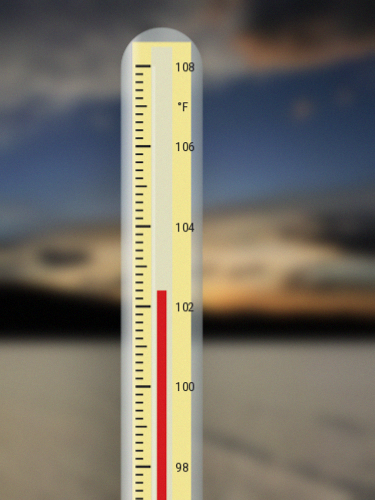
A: 102.4 °F
